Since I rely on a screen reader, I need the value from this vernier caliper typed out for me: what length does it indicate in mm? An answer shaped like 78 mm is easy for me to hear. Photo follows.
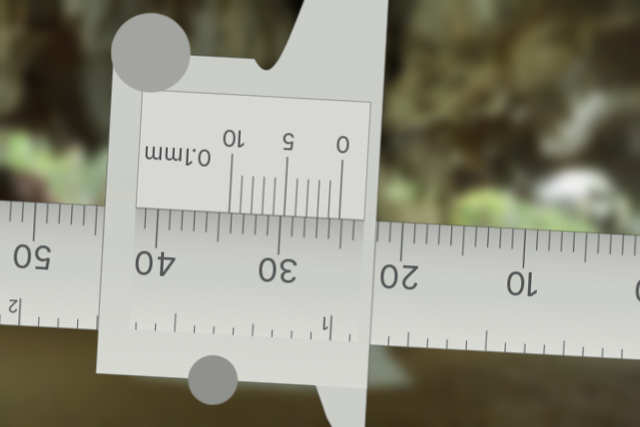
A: 25.2 mm
